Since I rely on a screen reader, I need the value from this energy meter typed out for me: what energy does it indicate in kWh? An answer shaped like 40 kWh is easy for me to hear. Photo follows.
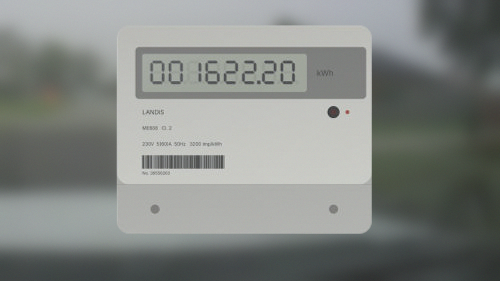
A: 1622.20 kWh
